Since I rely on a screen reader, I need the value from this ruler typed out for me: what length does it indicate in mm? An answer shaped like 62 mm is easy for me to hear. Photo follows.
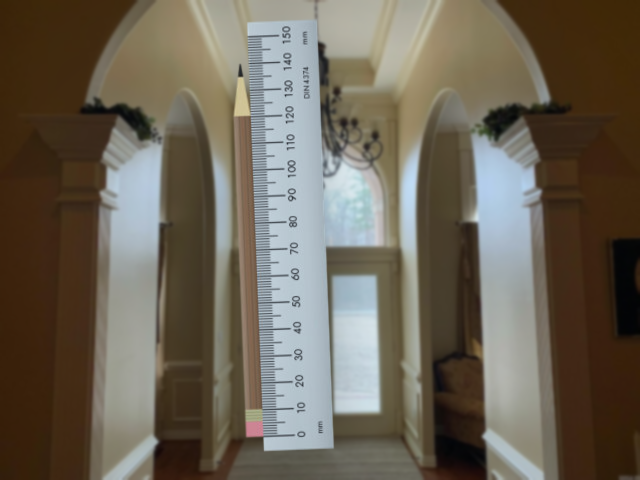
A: 140 mm
